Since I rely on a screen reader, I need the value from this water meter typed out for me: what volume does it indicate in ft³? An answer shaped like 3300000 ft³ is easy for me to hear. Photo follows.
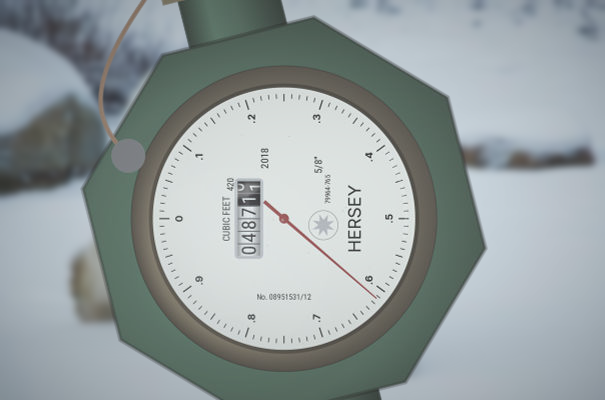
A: 48710.61 ft³
